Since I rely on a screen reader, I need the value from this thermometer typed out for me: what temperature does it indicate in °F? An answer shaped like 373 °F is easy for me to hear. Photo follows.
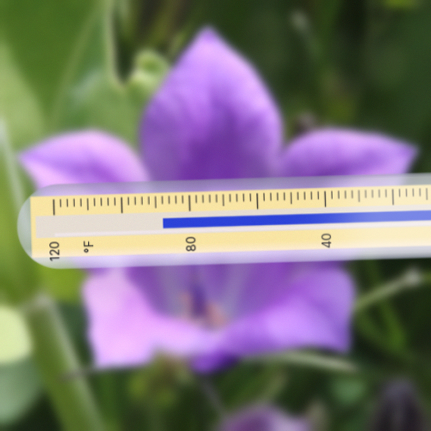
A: 88 °F
